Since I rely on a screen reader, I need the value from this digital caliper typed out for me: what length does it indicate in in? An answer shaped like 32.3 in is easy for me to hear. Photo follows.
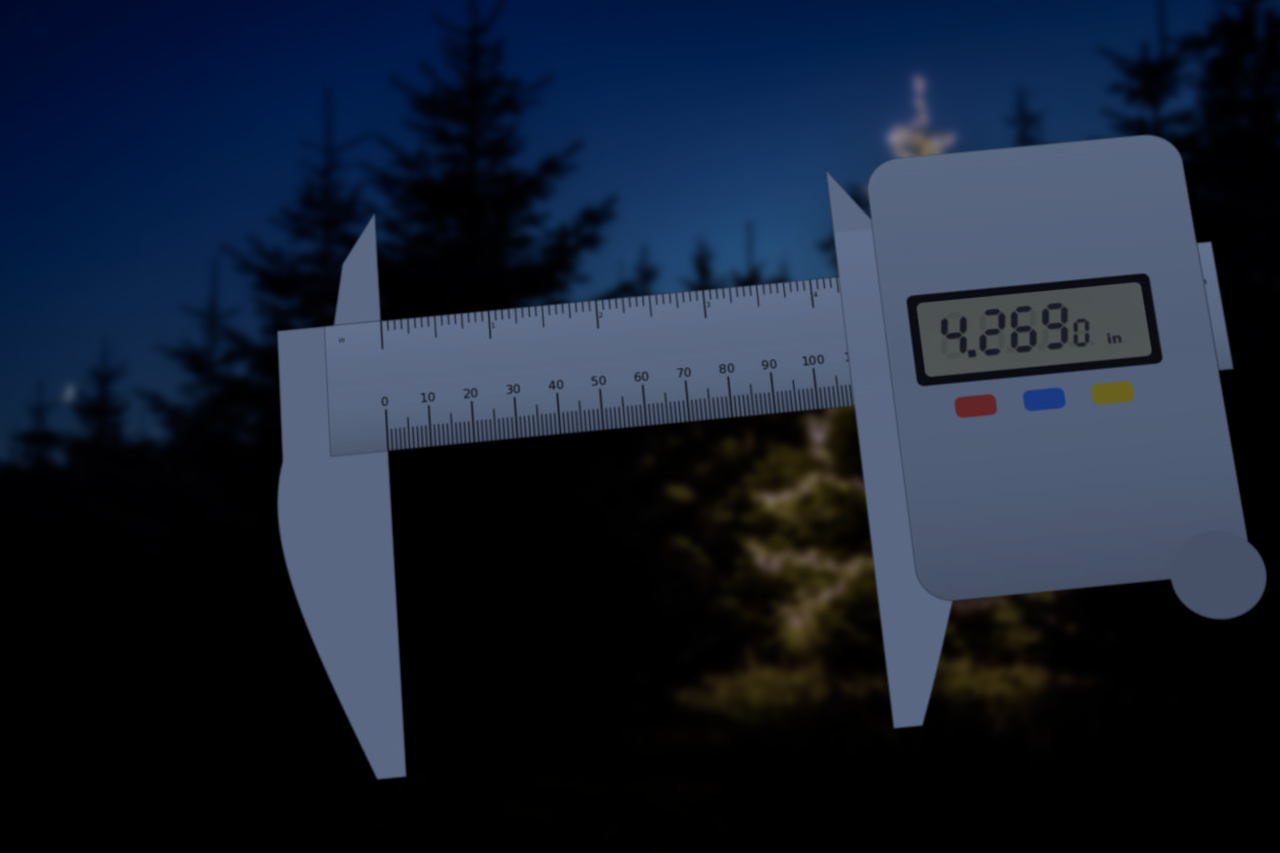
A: 4.2690 in
